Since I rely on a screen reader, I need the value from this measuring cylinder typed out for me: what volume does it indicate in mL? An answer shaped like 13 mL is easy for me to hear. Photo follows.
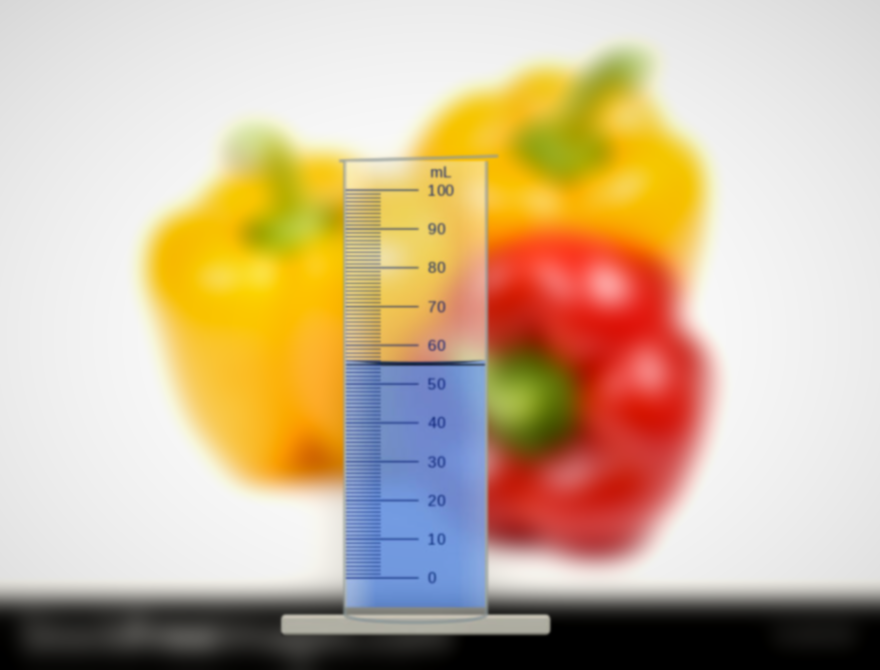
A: 55 mL
